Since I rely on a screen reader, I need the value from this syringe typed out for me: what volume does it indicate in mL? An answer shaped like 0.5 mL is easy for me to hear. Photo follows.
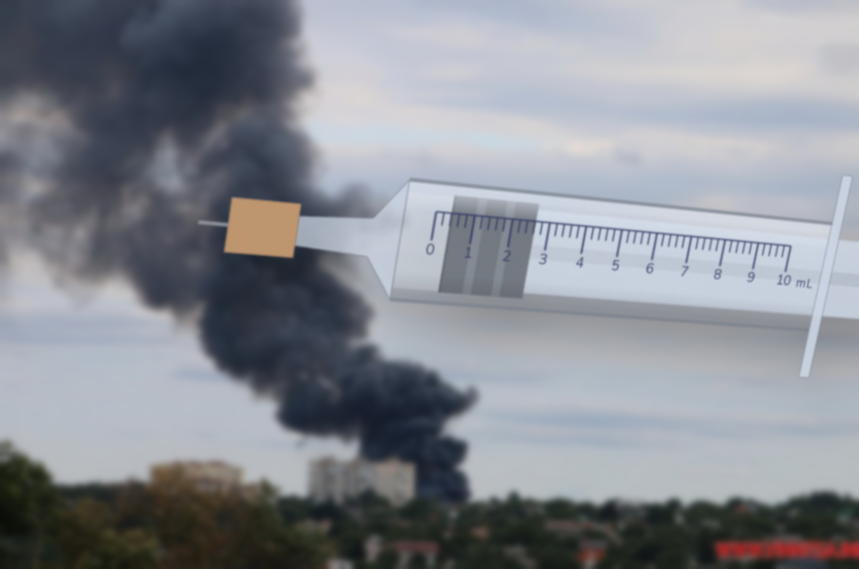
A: 0.4 mL
